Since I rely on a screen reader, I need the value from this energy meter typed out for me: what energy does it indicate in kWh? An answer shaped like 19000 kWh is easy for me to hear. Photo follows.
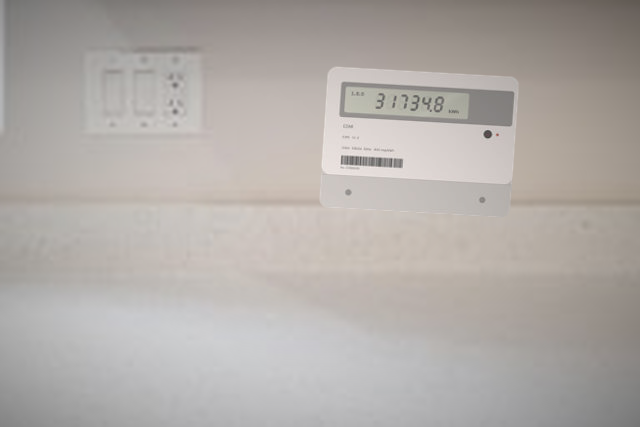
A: 31734.8 kWh
